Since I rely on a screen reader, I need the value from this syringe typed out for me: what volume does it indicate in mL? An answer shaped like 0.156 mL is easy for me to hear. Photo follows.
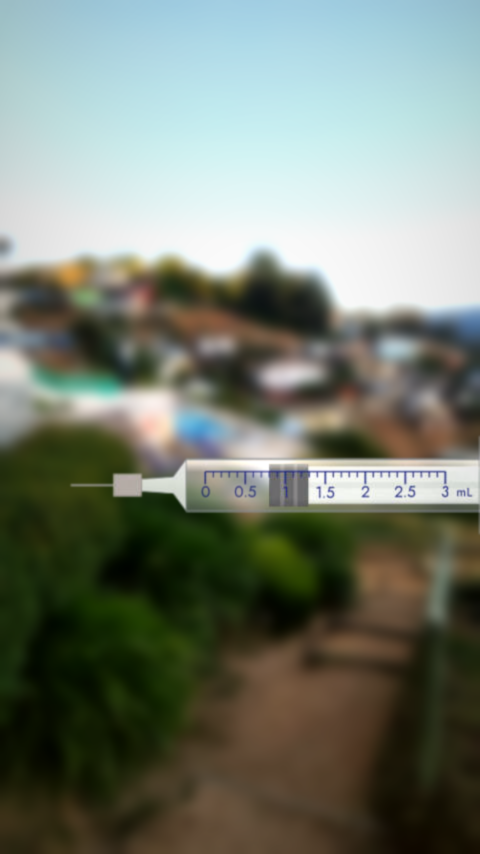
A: 0.8 mL
